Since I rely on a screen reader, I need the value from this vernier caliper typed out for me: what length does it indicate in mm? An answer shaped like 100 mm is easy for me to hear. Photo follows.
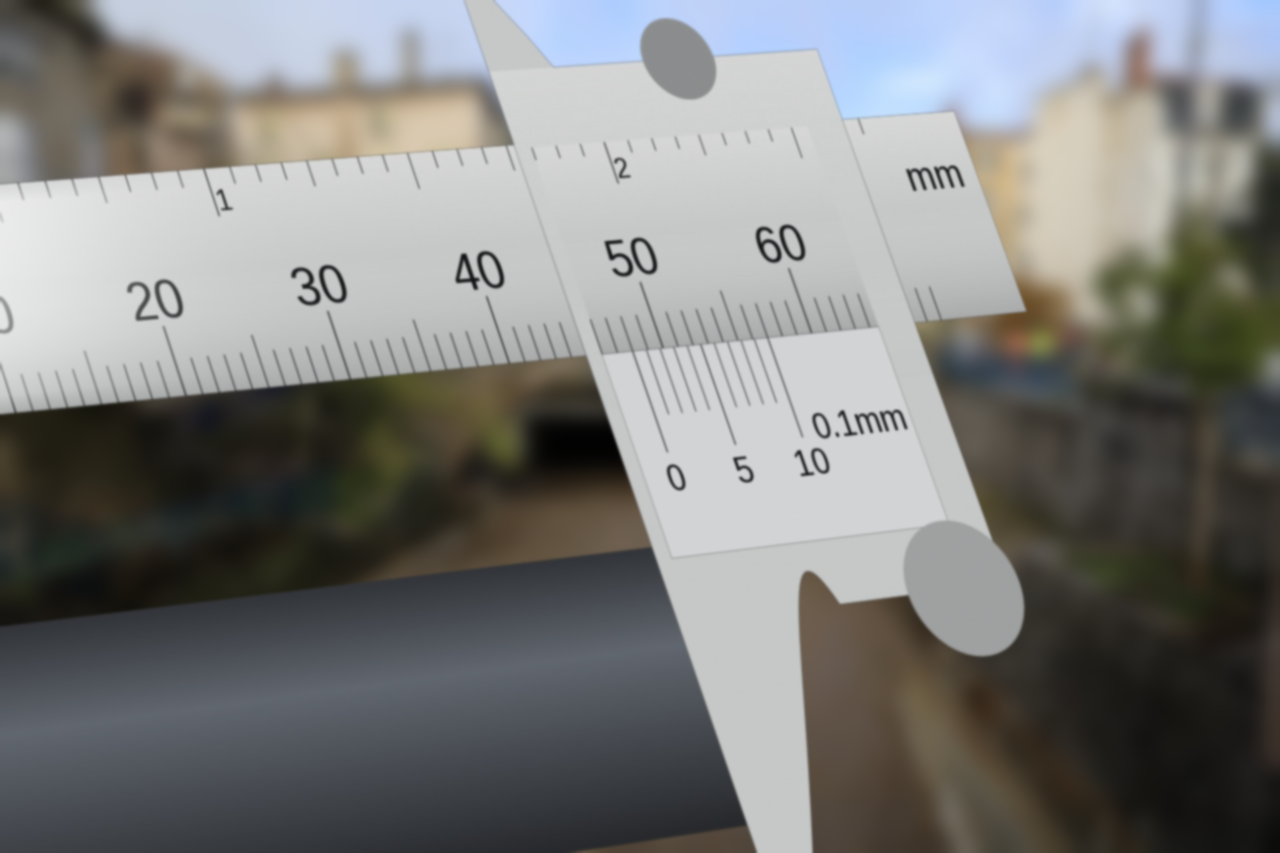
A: 48.0 mm
